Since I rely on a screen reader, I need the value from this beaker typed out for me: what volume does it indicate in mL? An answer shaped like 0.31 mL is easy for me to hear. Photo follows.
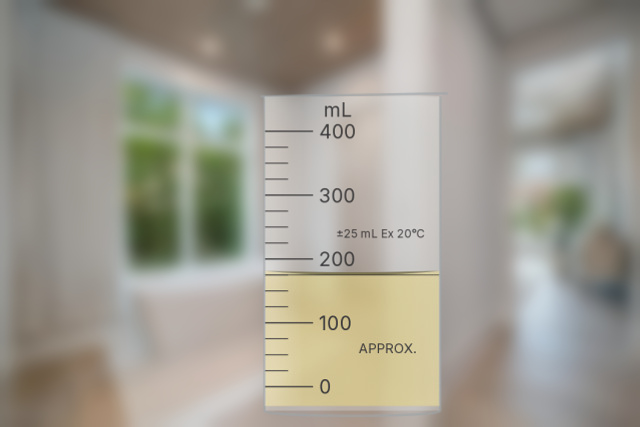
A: 175 mL
